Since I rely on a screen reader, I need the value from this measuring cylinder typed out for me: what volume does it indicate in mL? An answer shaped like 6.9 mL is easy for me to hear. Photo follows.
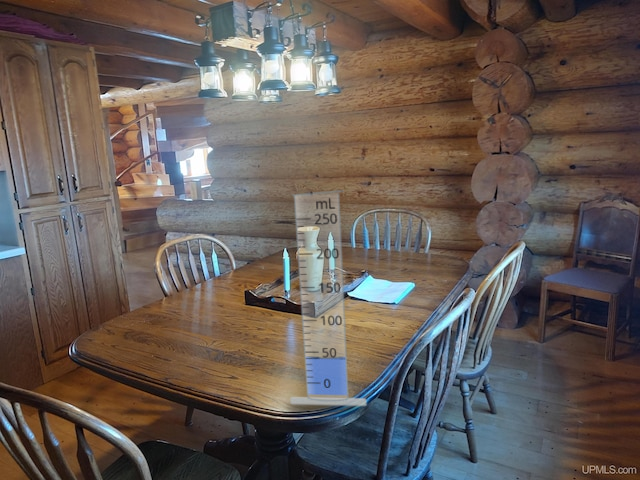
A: 40 mL
